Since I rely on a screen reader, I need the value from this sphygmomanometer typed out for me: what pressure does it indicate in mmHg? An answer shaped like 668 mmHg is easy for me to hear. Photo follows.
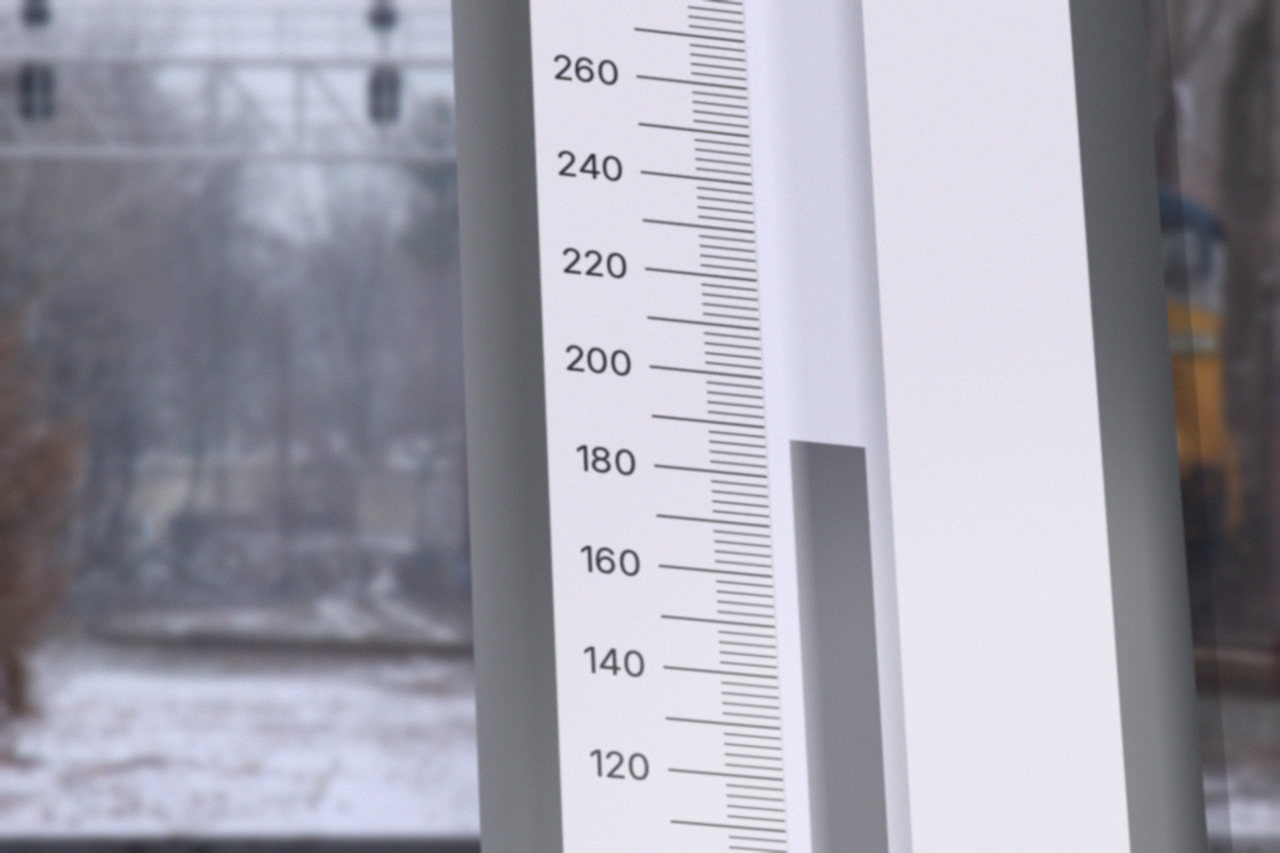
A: 188 mmHg
